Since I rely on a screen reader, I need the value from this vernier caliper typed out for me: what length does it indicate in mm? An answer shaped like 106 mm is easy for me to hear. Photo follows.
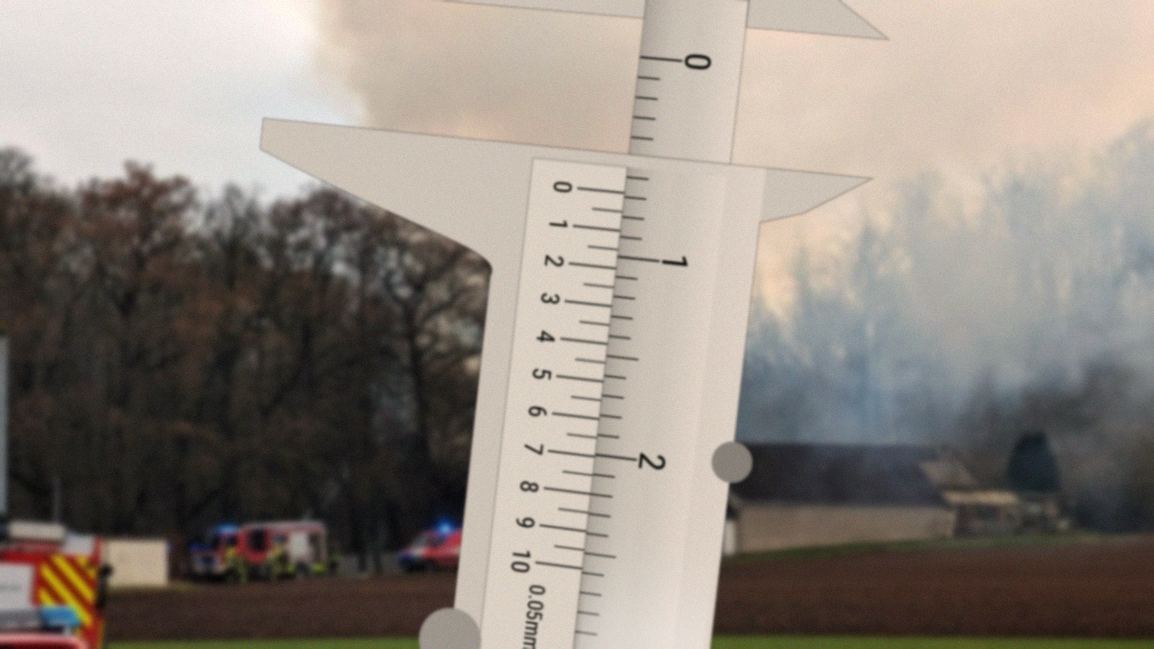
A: 6.8 mm
